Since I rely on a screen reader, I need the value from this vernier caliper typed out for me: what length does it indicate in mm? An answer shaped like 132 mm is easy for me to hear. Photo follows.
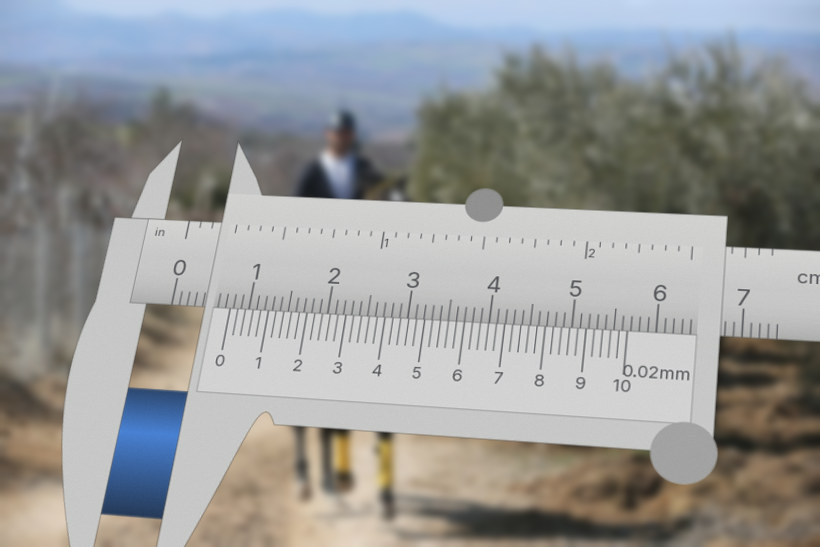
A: 7.6 mm
